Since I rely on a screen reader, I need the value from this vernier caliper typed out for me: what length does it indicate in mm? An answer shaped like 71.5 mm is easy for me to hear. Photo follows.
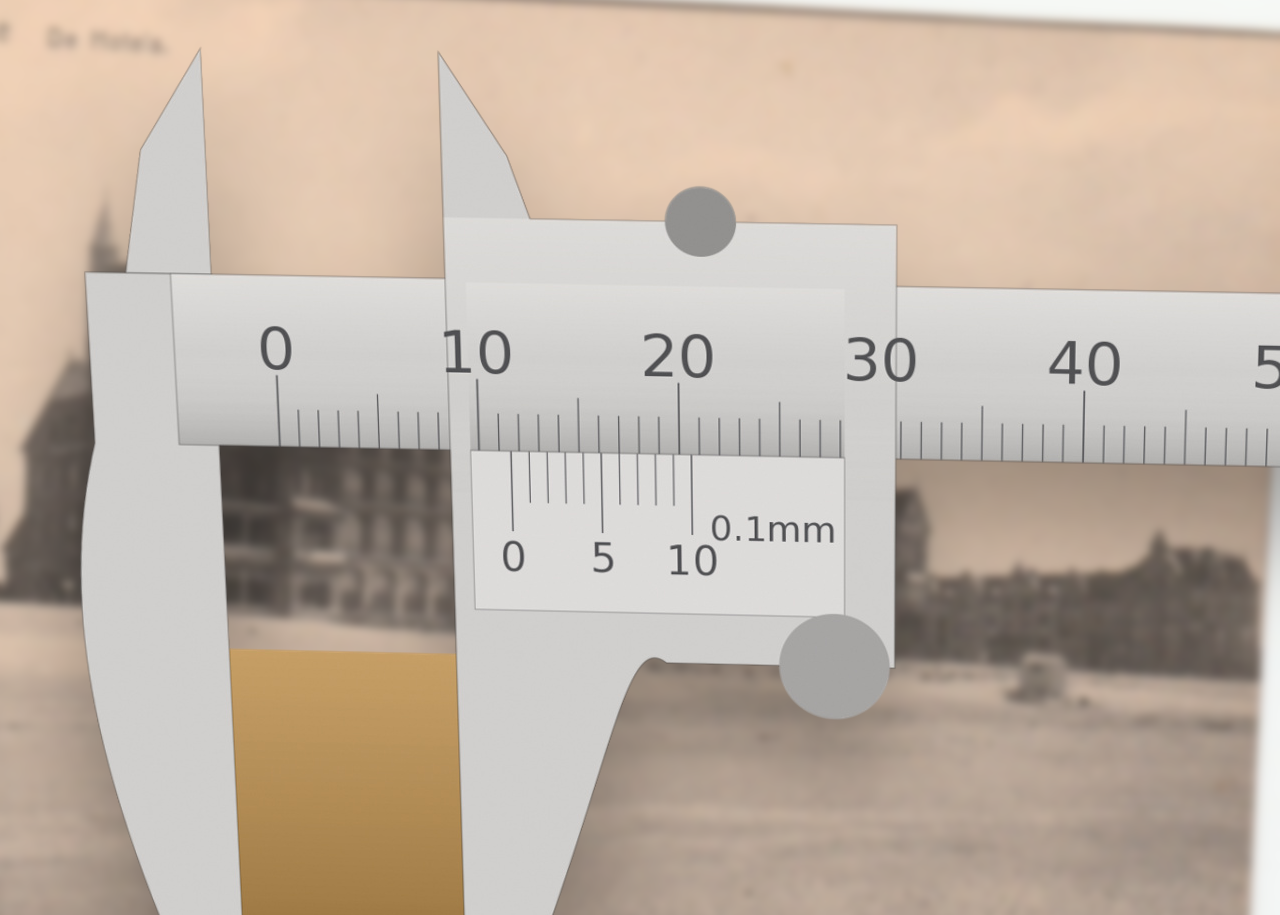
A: 11.6 mm
